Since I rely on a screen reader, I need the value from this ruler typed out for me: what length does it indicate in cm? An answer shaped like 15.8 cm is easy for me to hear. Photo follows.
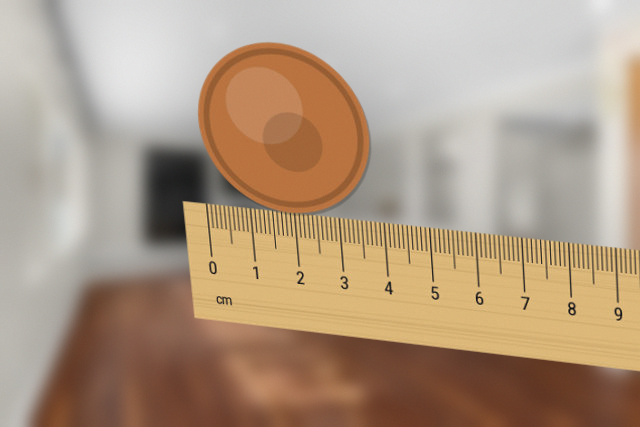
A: 3.8 cm
